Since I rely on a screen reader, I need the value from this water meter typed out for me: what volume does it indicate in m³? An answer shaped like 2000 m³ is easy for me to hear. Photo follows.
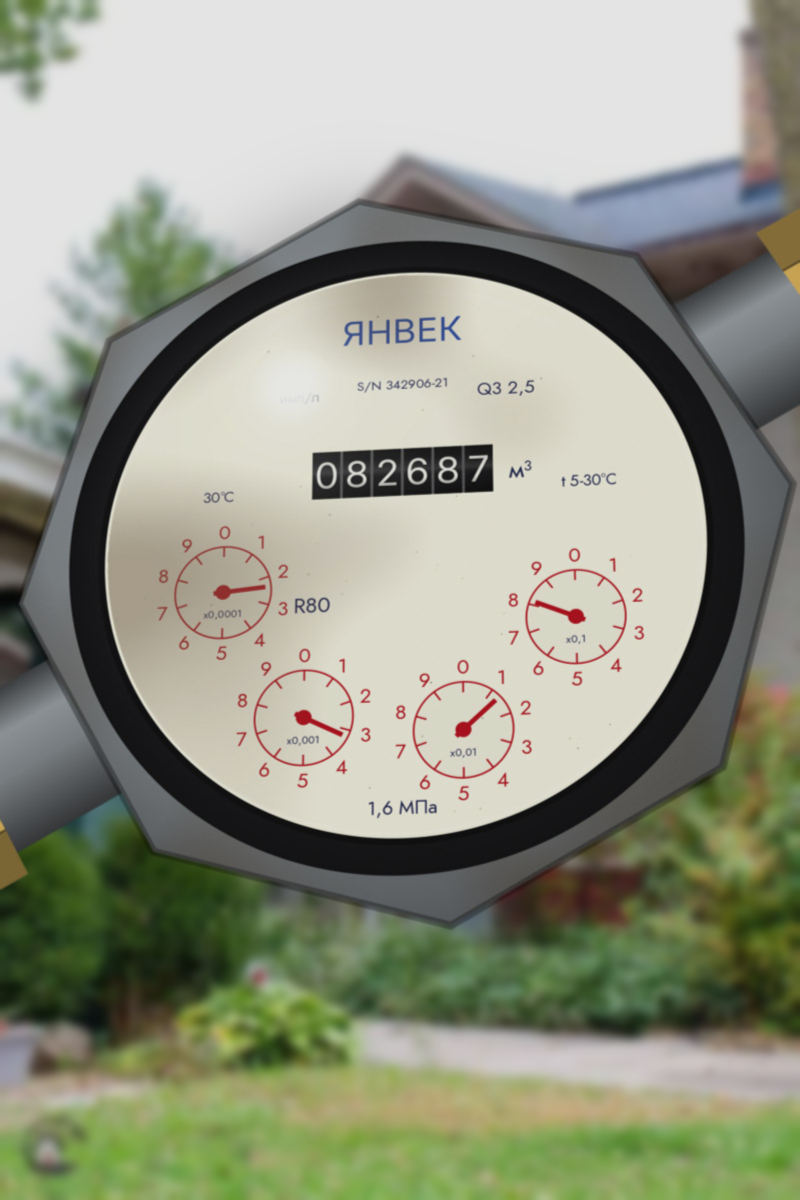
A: 82687.8132 m³
